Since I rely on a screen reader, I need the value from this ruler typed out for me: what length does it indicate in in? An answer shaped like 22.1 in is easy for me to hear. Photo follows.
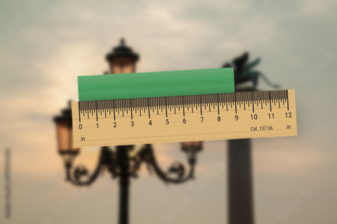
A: 9 in
